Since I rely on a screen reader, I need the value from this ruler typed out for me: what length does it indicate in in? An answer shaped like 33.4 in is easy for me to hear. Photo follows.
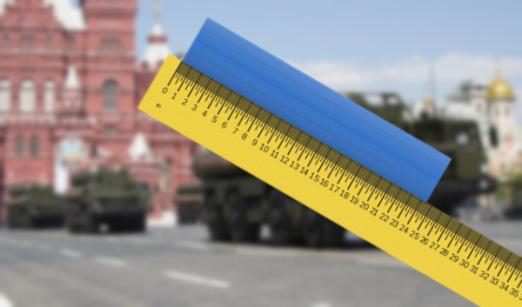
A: 24.5 in
